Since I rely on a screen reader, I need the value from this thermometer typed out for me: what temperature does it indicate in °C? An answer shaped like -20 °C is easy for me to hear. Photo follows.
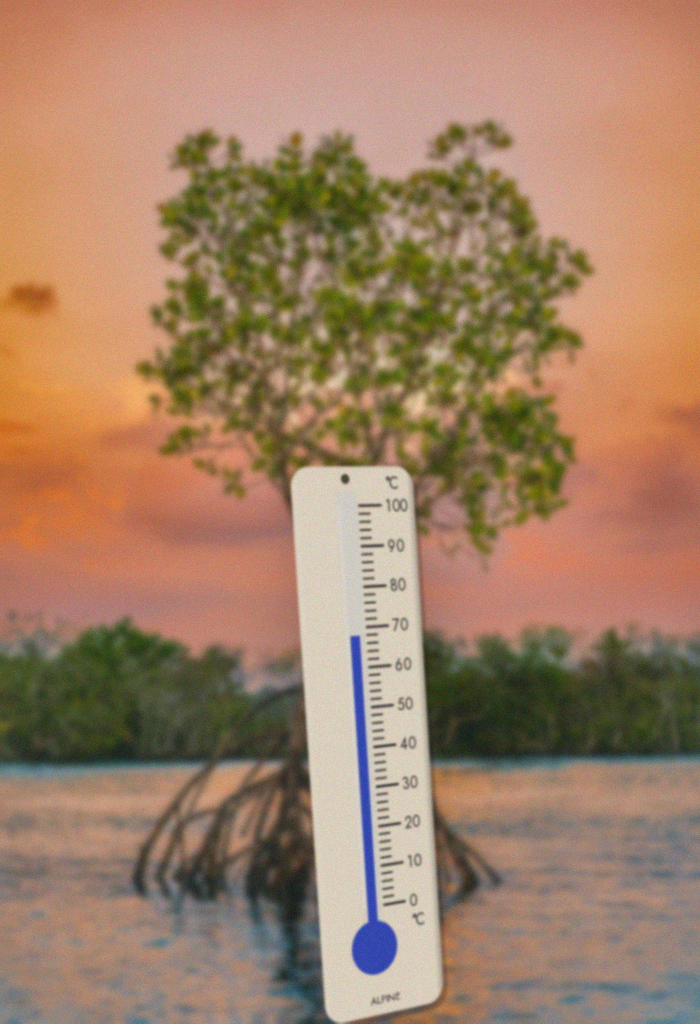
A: 68 °C
